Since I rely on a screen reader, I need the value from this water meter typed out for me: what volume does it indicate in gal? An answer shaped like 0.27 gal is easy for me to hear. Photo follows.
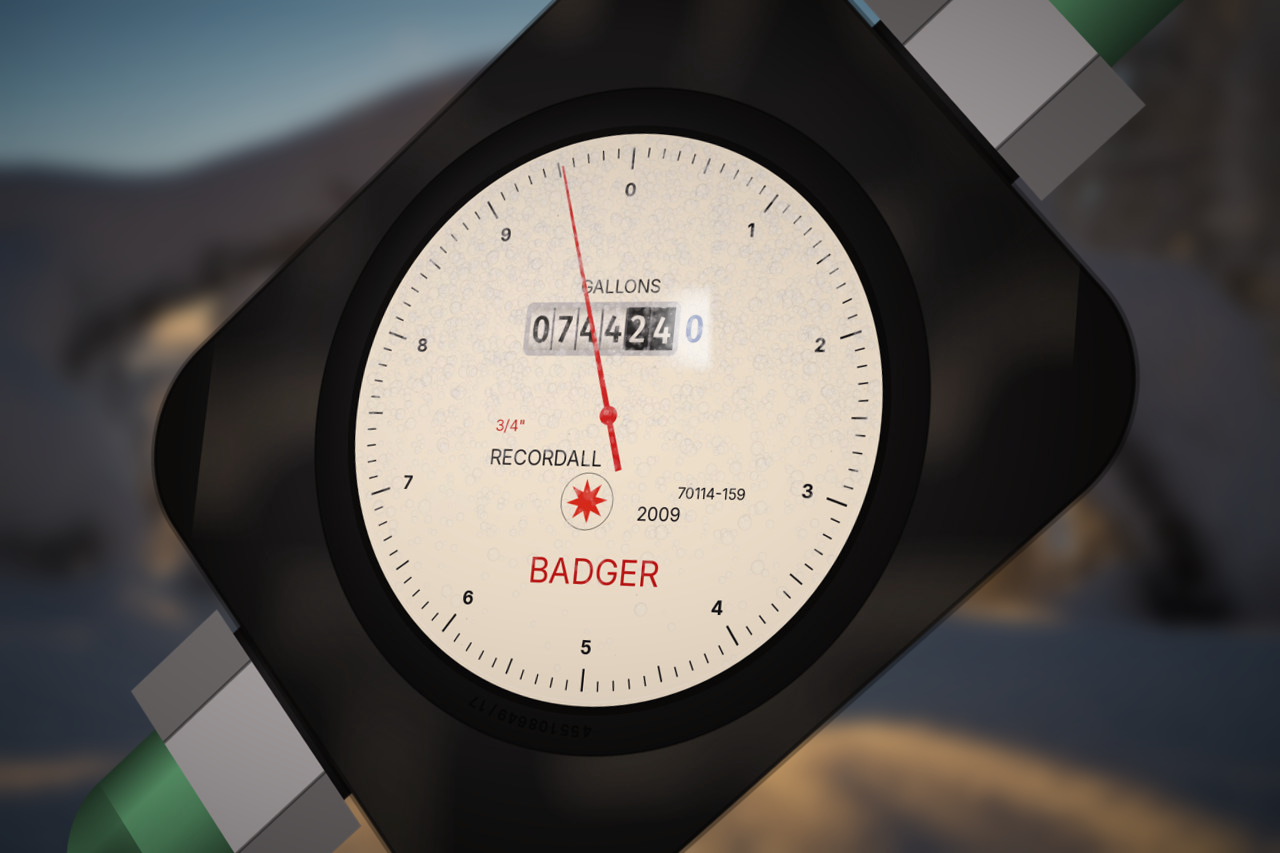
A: 744239.5 gal
